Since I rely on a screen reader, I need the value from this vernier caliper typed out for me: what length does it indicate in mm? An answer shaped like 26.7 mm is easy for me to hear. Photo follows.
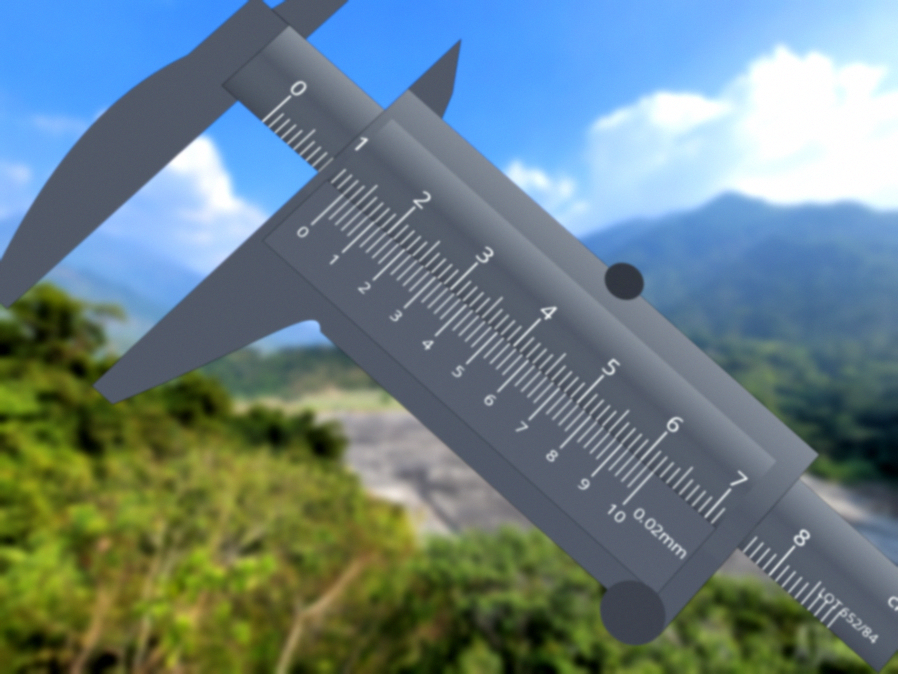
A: 13.0 mm
